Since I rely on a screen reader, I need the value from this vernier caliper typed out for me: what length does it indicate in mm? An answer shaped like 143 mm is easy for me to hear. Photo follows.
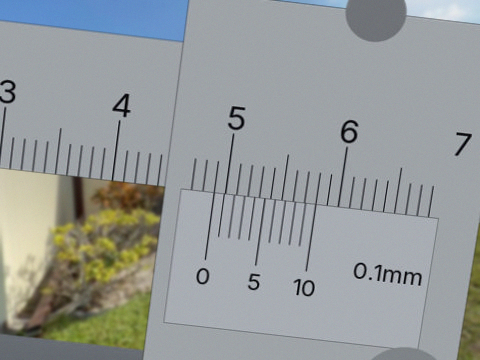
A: 49.0 mm
